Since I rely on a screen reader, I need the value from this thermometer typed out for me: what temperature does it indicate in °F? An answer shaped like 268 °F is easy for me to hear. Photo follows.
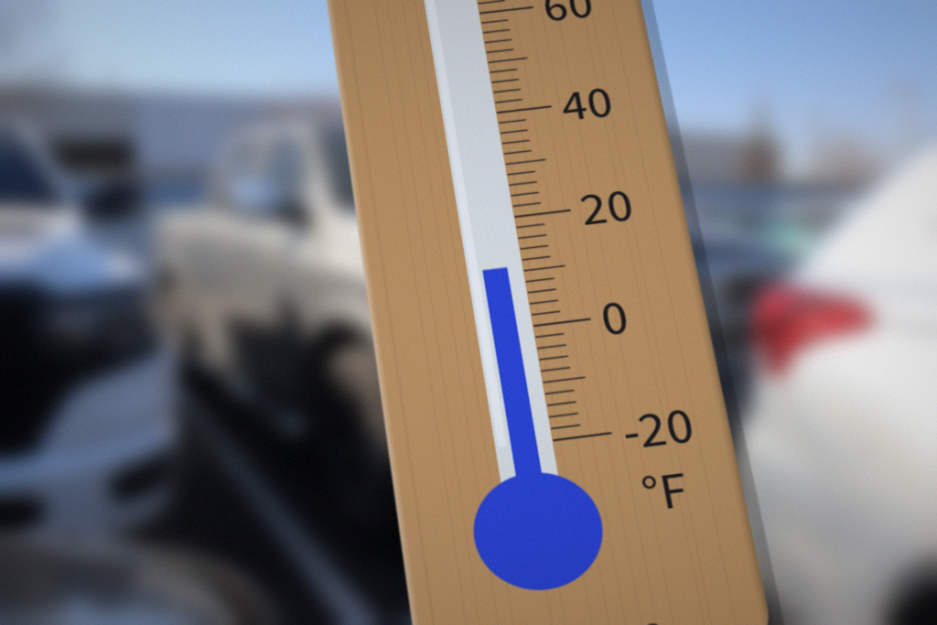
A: 11 °F
